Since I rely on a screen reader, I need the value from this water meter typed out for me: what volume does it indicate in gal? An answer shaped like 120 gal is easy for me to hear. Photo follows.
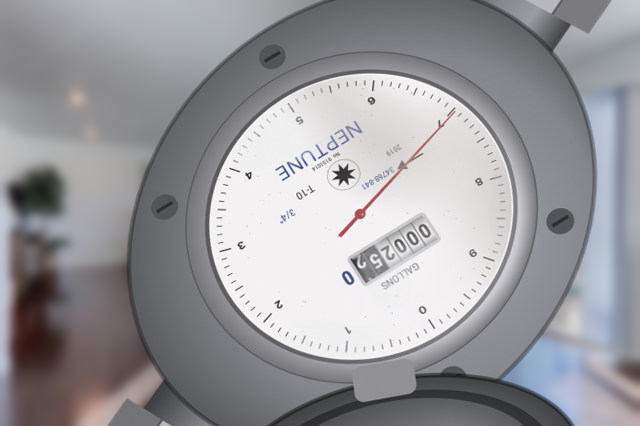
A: 2517.0 gal
